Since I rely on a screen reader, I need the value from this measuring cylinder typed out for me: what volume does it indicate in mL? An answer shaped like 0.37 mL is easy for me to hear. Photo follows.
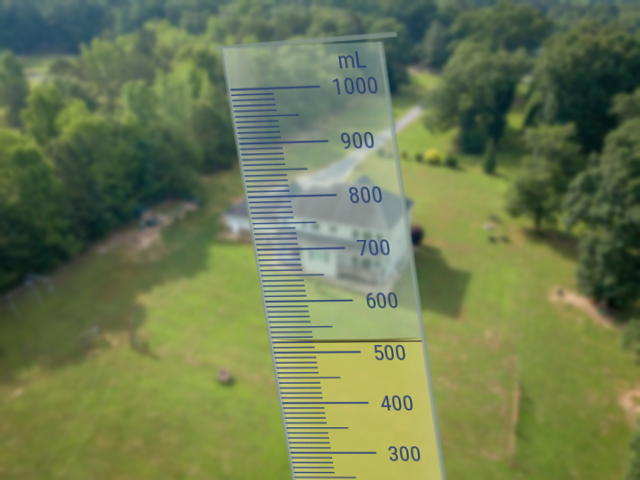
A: 520 mL
